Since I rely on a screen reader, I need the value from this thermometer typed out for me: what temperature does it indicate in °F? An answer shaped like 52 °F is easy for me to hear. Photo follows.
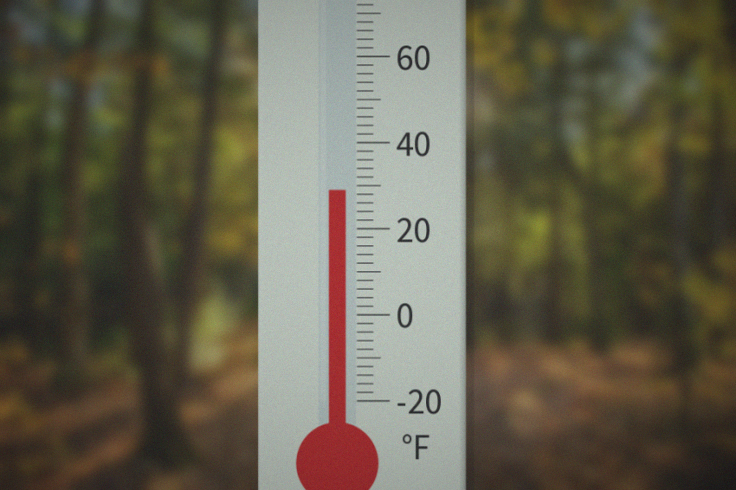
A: 29 °F
